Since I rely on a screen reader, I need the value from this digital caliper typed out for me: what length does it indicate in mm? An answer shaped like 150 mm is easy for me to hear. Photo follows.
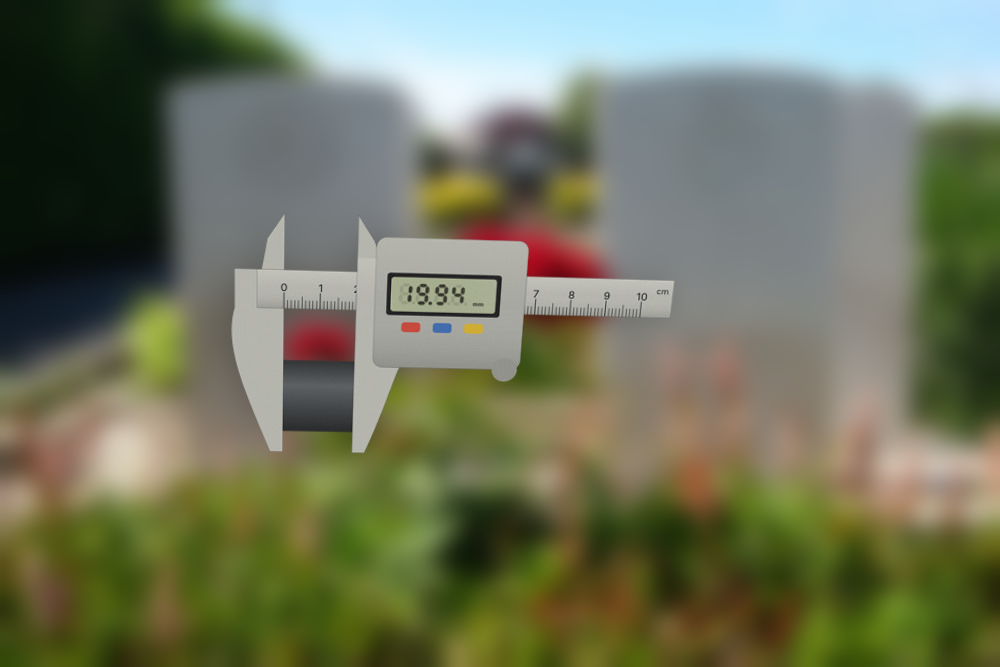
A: 19.94 mm
